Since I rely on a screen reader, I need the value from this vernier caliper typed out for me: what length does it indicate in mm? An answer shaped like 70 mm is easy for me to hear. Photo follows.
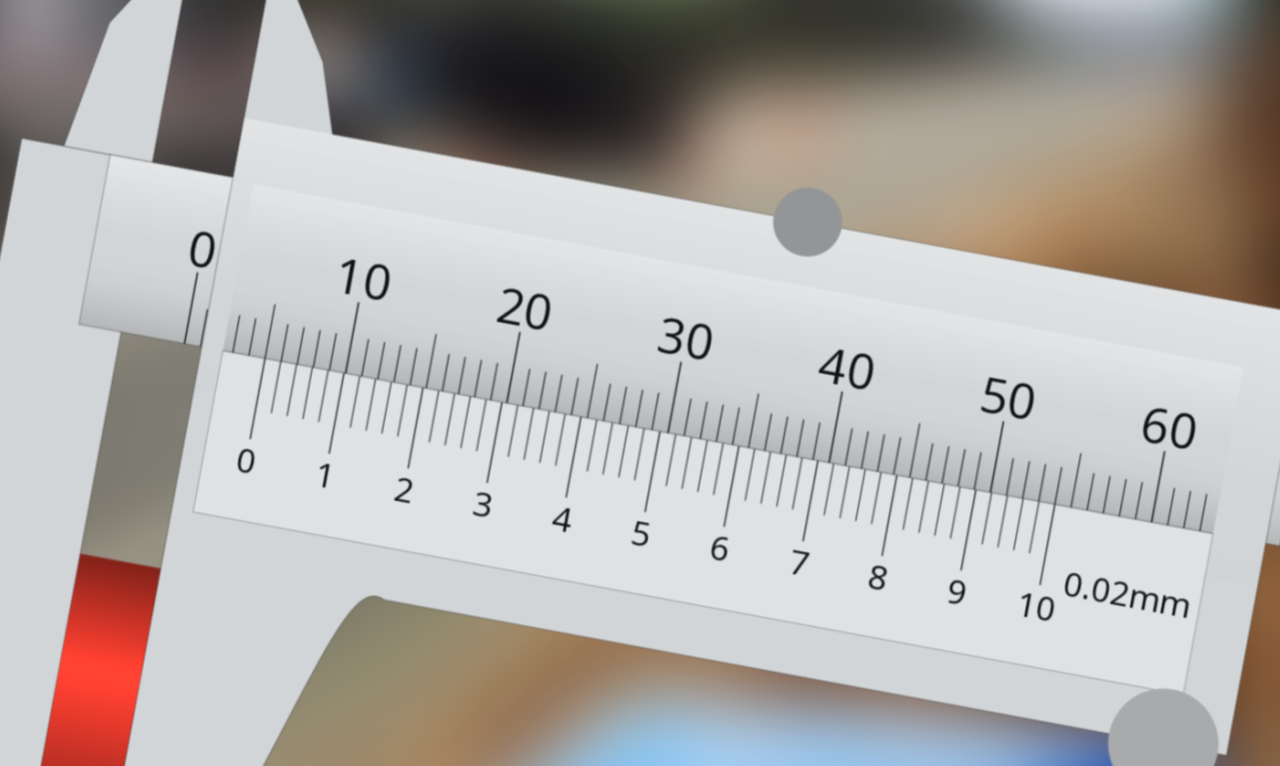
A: 5.0 mm
